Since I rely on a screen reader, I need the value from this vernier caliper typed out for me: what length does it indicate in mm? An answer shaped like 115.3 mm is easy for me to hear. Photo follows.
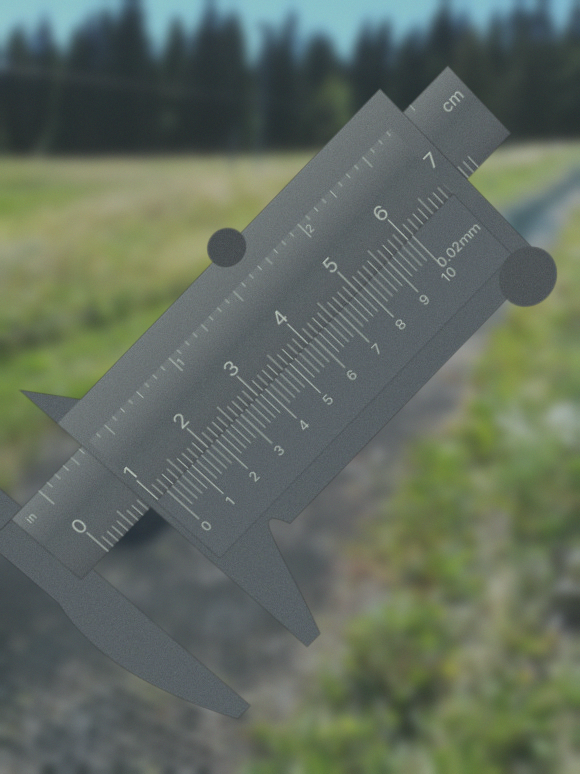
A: 11.8 mm
